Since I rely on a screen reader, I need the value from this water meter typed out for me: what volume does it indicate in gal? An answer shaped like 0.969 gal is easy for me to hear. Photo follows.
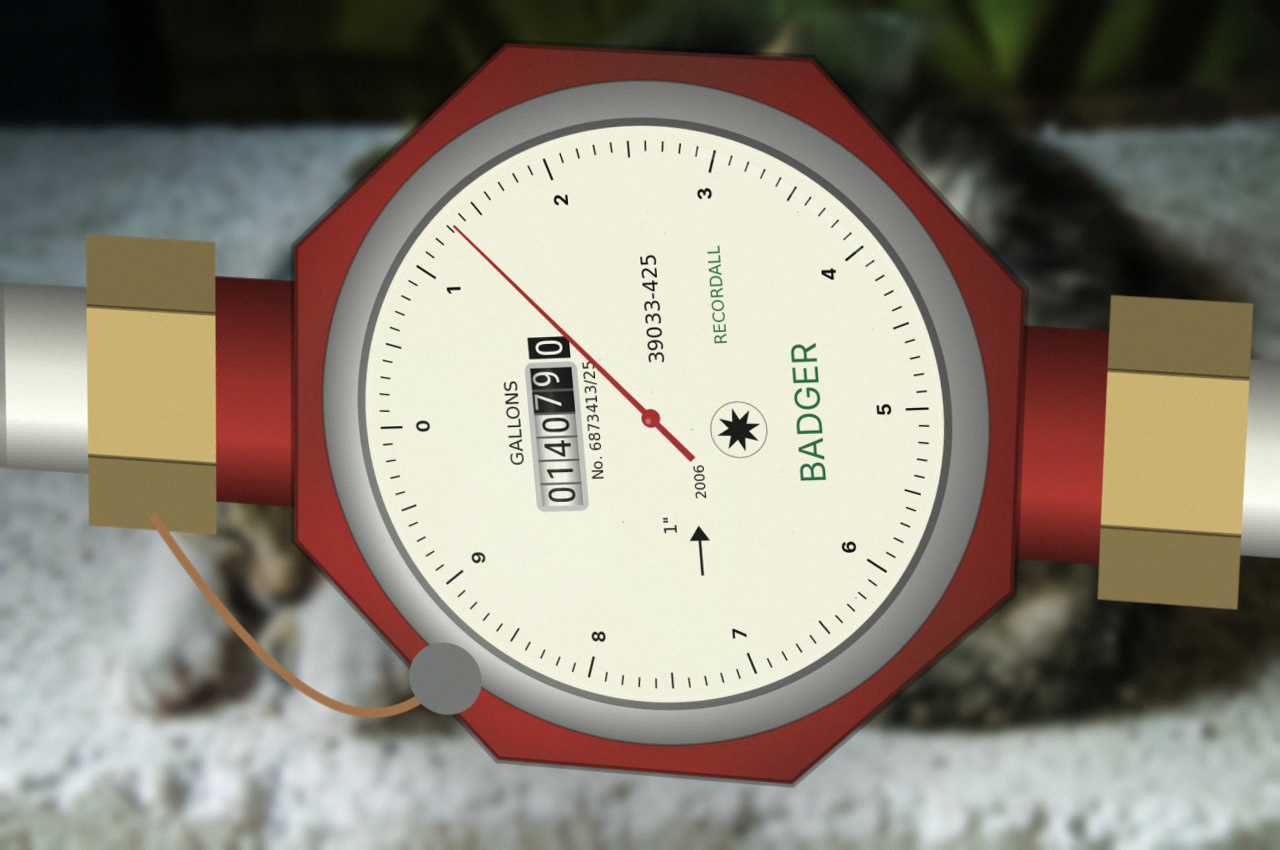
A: 140791.3 gal
